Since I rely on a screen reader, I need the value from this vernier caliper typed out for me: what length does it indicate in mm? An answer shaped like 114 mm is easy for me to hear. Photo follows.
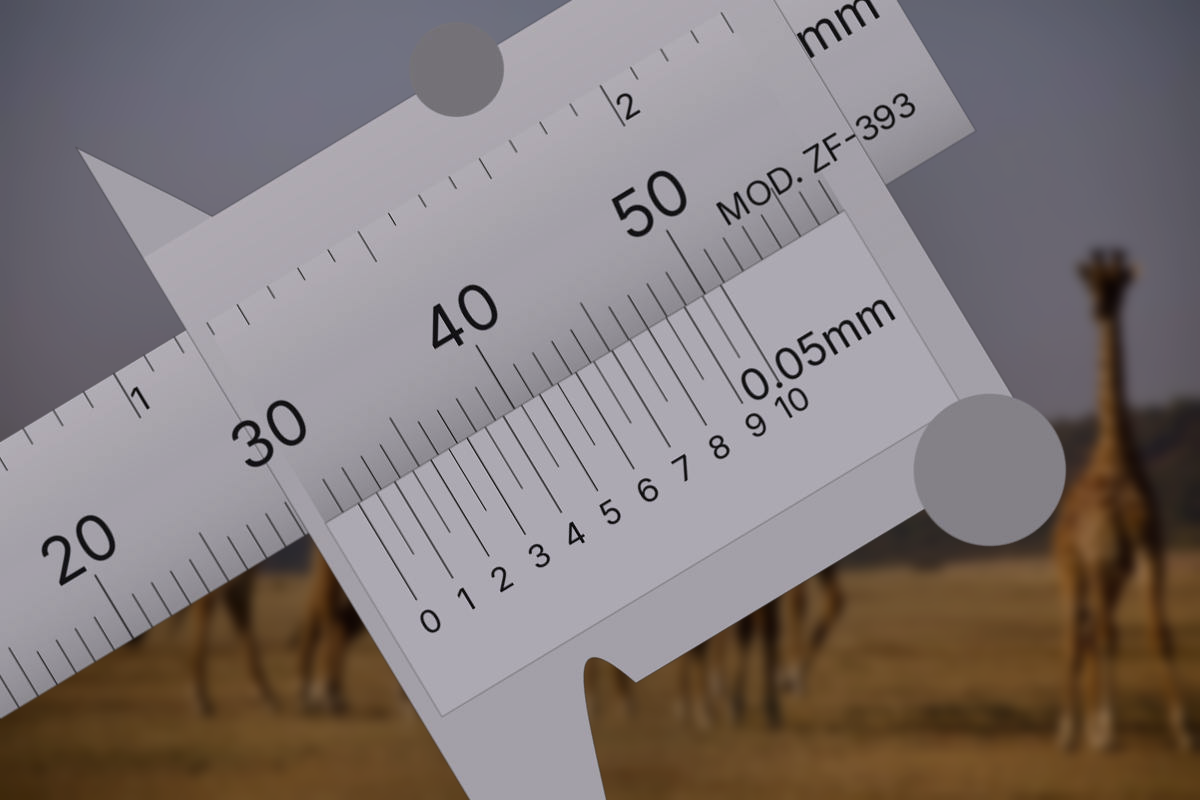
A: 31.8 mm
